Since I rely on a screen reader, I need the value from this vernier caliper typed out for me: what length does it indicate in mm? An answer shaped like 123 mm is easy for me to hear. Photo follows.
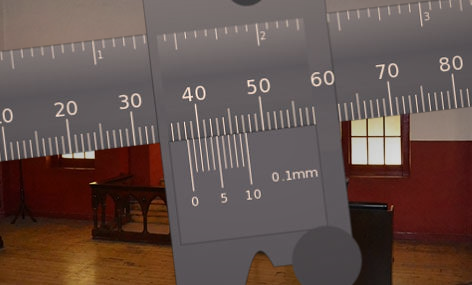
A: 38.2 mm
